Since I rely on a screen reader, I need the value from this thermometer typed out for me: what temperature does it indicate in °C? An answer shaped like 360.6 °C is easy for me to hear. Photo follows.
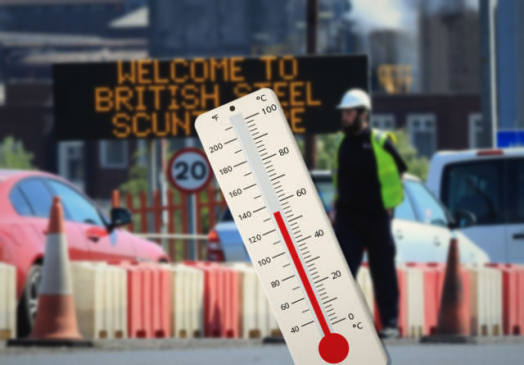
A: 56 °C
